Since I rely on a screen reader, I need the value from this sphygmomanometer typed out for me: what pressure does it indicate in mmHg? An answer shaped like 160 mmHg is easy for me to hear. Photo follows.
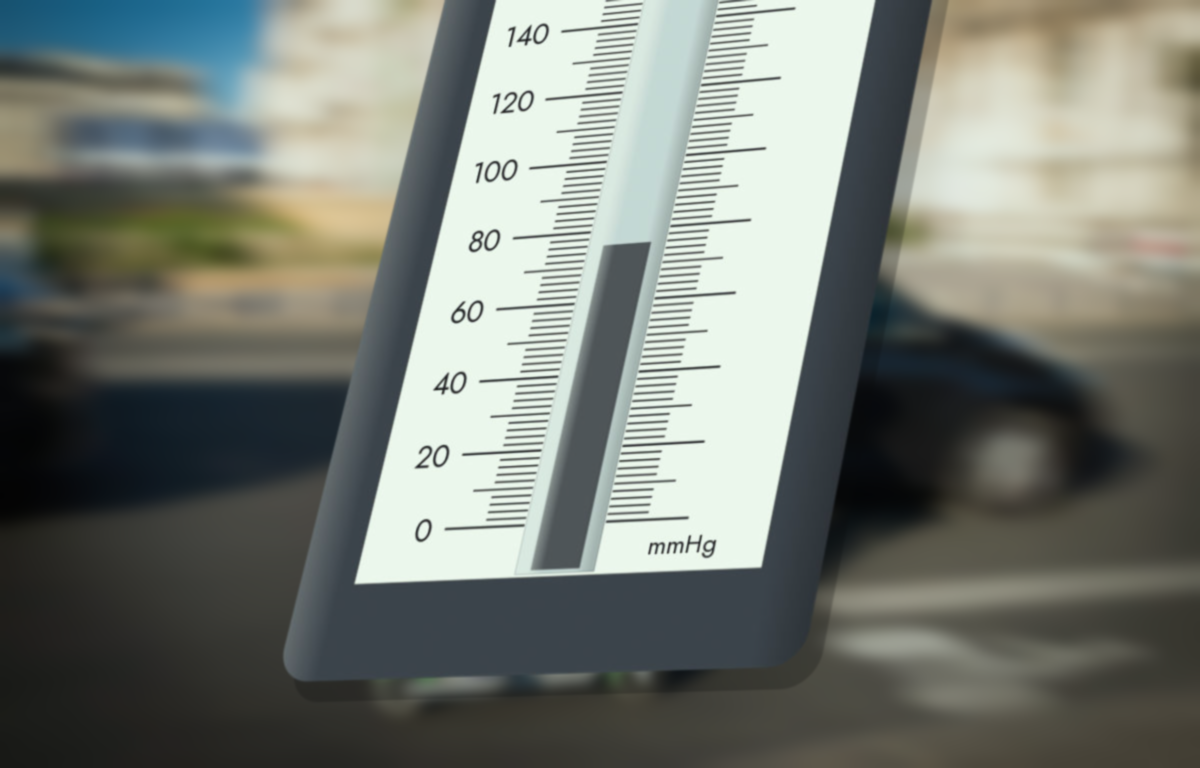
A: 76 mmHg
